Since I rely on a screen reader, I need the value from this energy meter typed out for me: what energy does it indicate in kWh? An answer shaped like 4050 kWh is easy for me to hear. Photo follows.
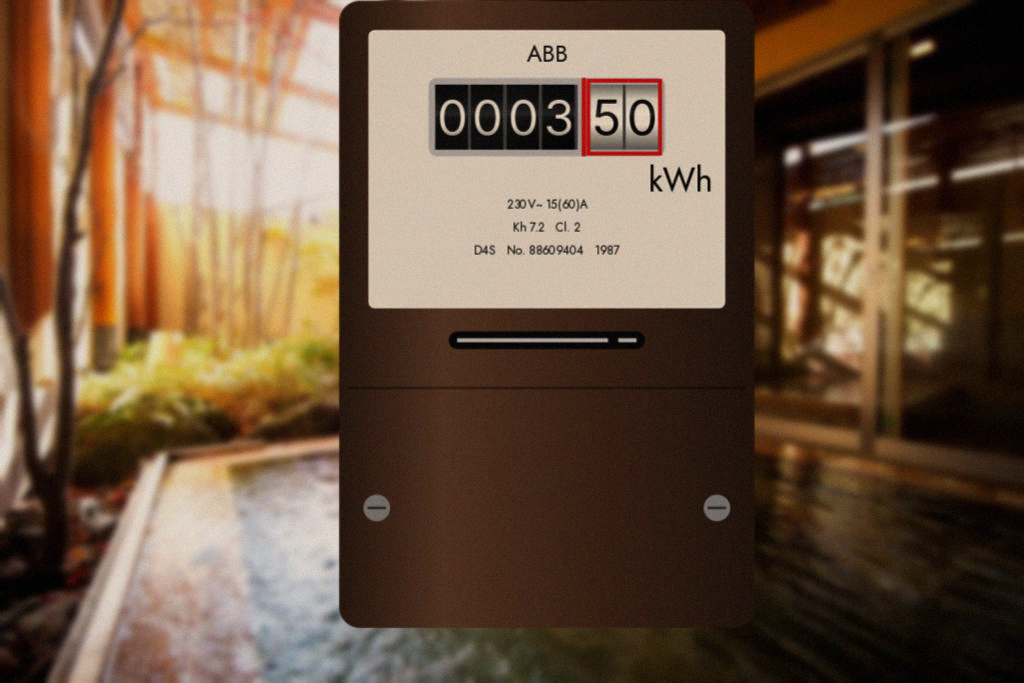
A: 3.50 kWh
